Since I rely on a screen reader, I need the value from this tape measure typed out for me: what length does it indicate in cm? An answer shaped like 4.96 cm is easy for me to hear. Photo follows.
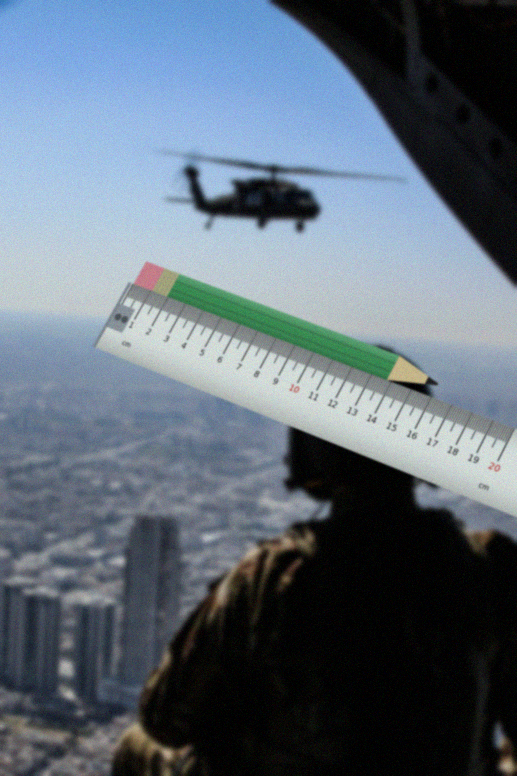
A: 16 cm
